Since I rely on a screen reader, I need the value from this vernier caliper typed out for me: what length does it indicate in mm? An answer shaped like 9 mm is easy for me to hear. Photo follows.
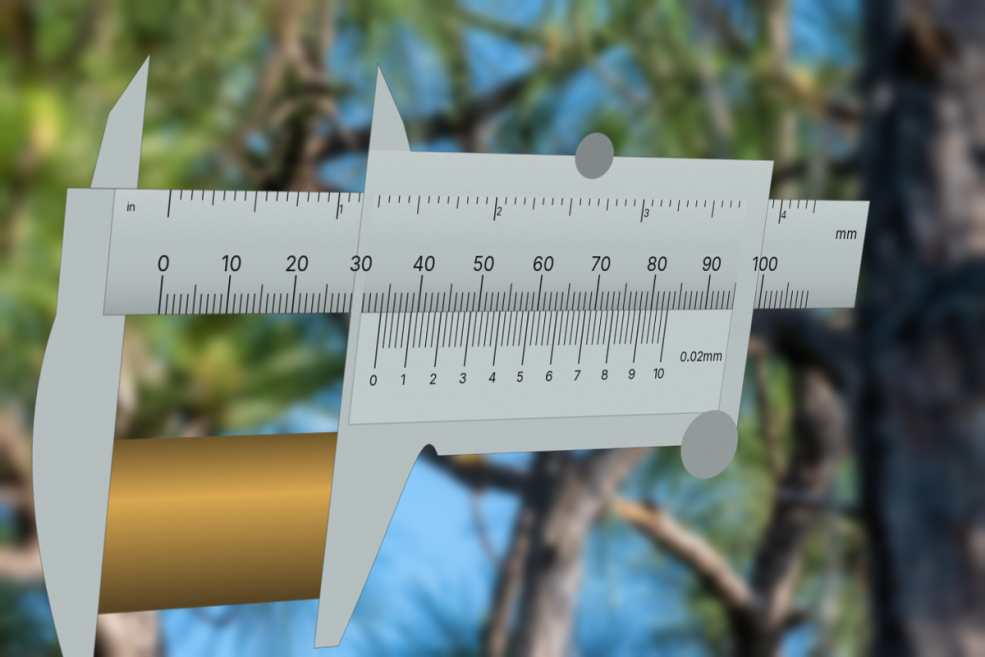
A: 34.0 mm
